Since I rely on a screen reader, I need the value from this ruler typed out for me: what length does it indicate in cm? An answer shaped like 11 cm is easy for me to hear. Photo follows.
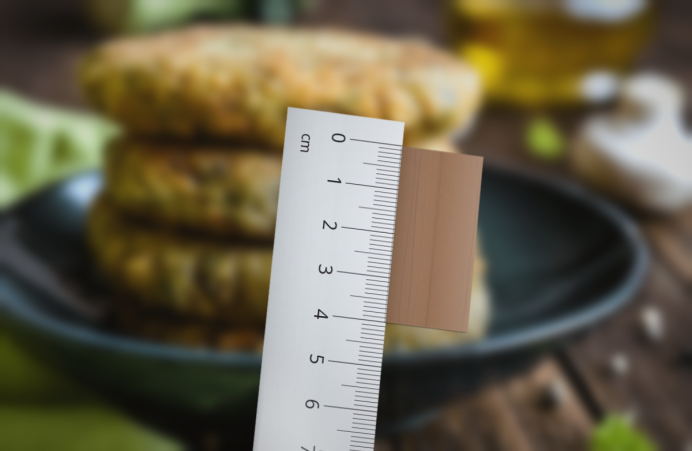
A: 4 cm
